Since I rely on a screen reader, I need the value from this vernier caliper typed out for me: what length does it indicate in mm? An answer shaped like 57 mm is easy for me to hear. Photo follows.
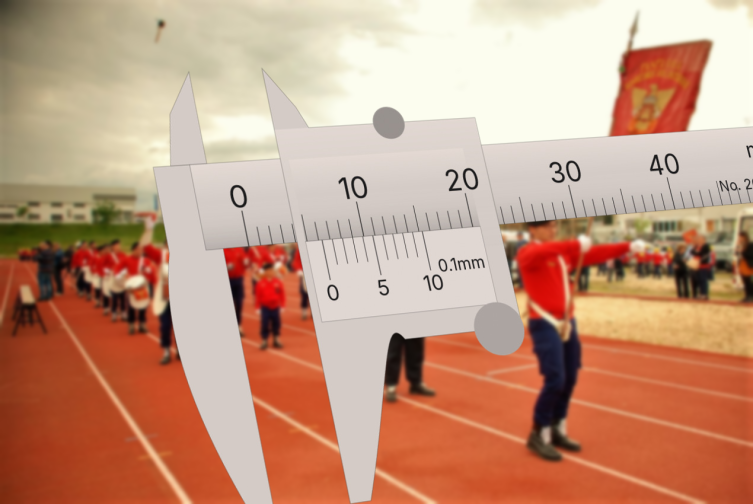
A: 6.3 mm
